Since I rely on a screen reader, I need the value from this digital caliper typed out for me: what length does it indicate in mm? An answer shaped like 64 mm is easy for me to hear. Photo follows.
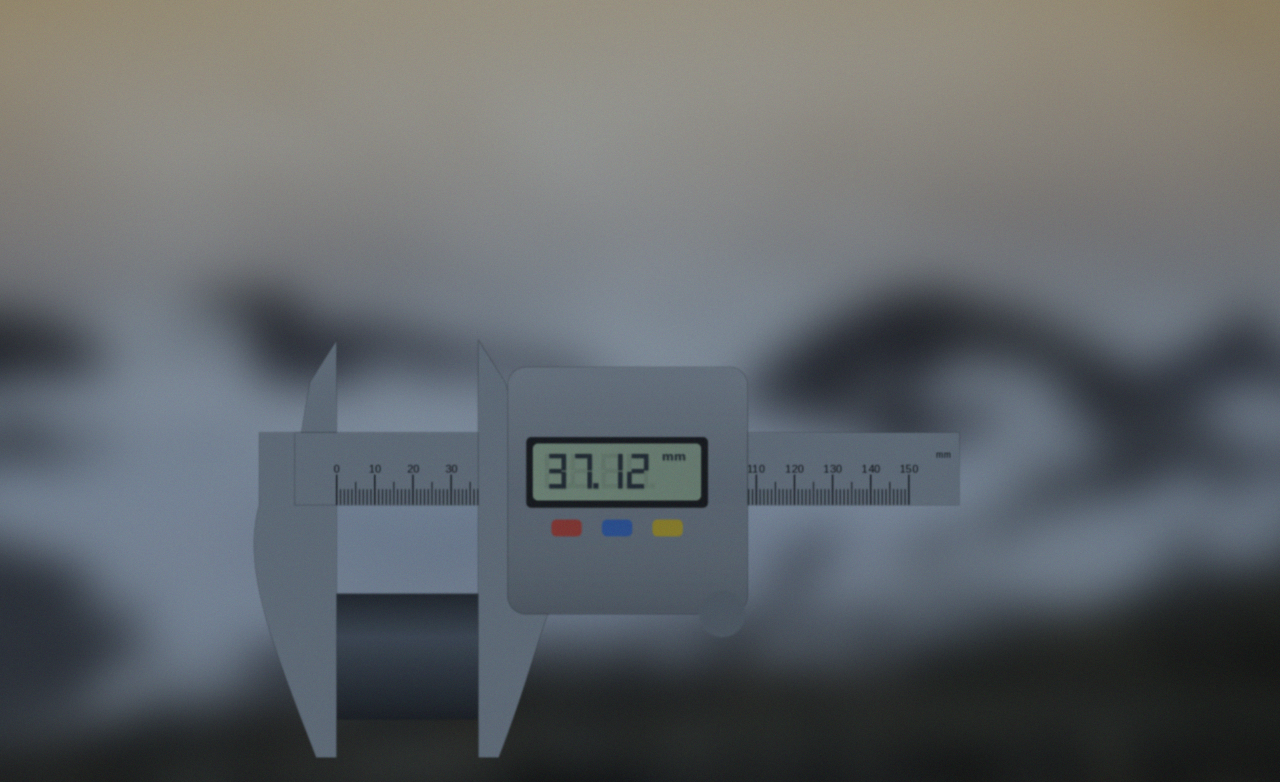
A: 37.12 mm
